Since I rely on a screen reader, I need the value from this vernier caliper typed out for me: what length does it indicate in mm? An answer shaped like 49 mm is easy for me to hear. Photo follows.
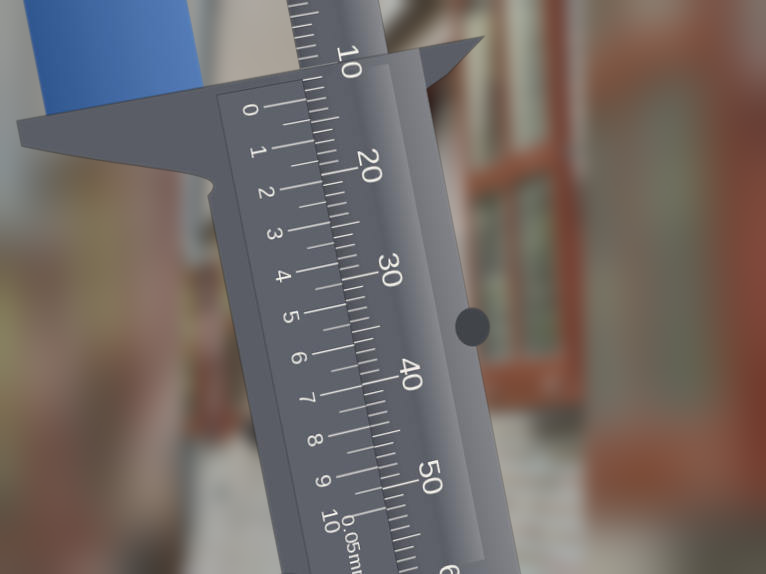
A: 12.8 mm
